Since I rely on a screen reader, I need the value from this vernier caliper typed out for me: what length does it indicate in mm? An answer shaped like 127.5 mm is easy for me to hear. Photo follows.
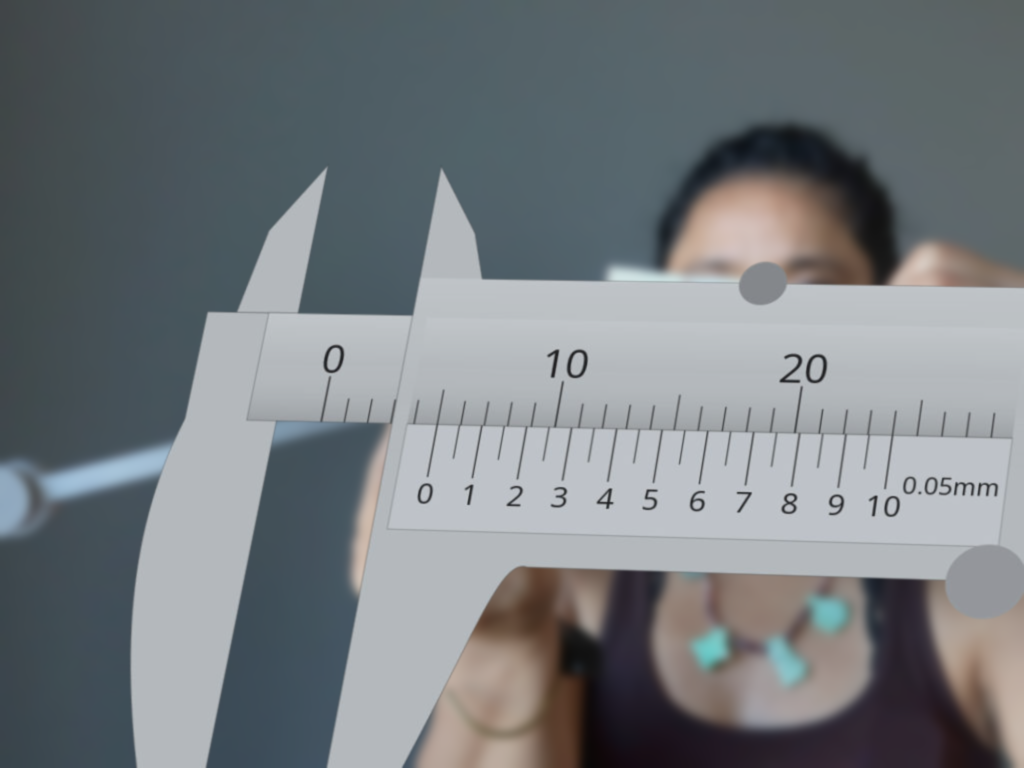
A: 5.0 mm
